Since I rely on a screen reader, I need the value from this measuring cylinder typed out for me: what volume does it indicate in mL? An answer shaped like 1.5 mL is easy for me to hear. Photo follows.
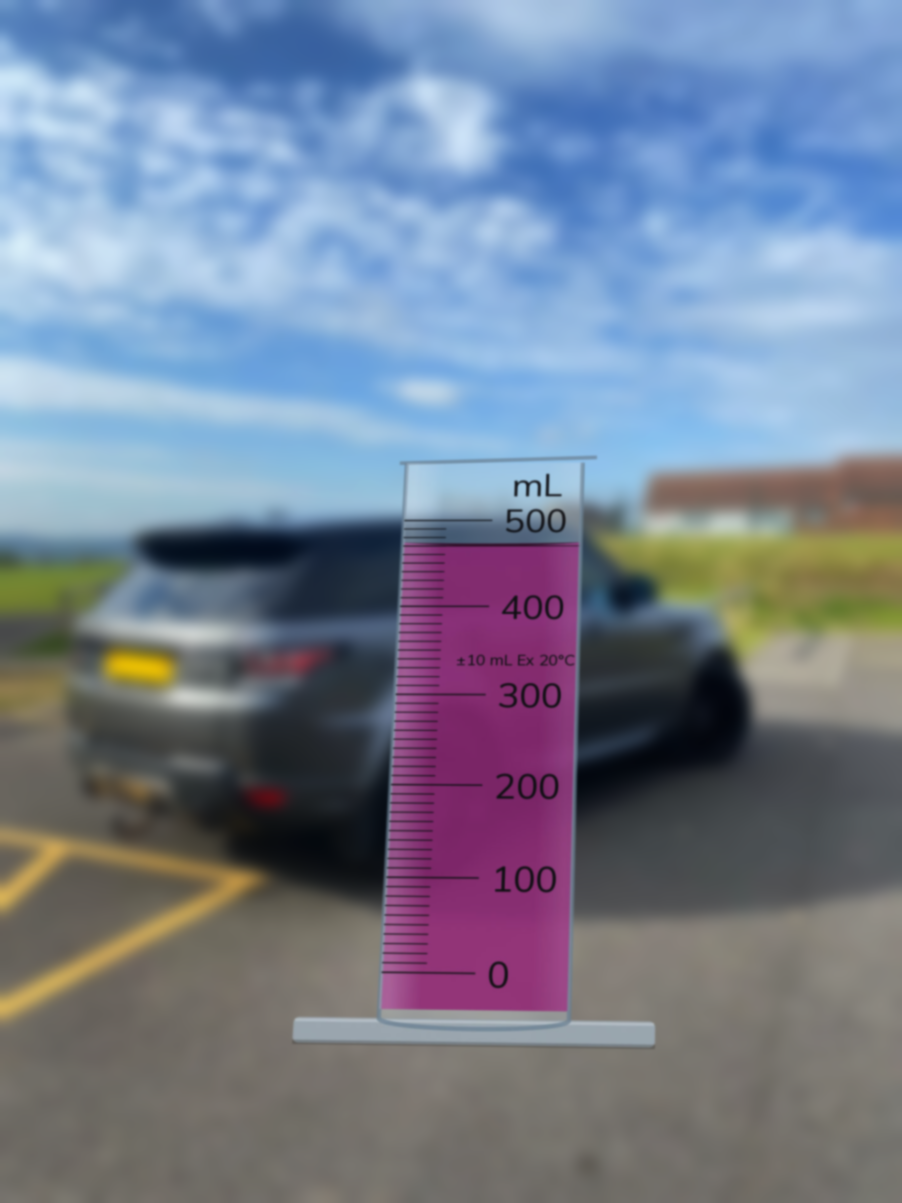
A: 470 mL
